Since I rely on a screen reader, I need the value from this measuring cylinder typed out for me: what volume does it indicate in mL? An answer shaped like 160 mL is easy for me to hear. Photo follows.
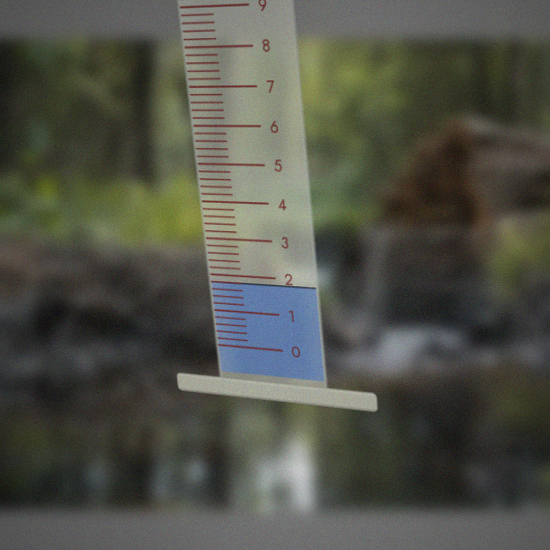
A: 1.8 mL
